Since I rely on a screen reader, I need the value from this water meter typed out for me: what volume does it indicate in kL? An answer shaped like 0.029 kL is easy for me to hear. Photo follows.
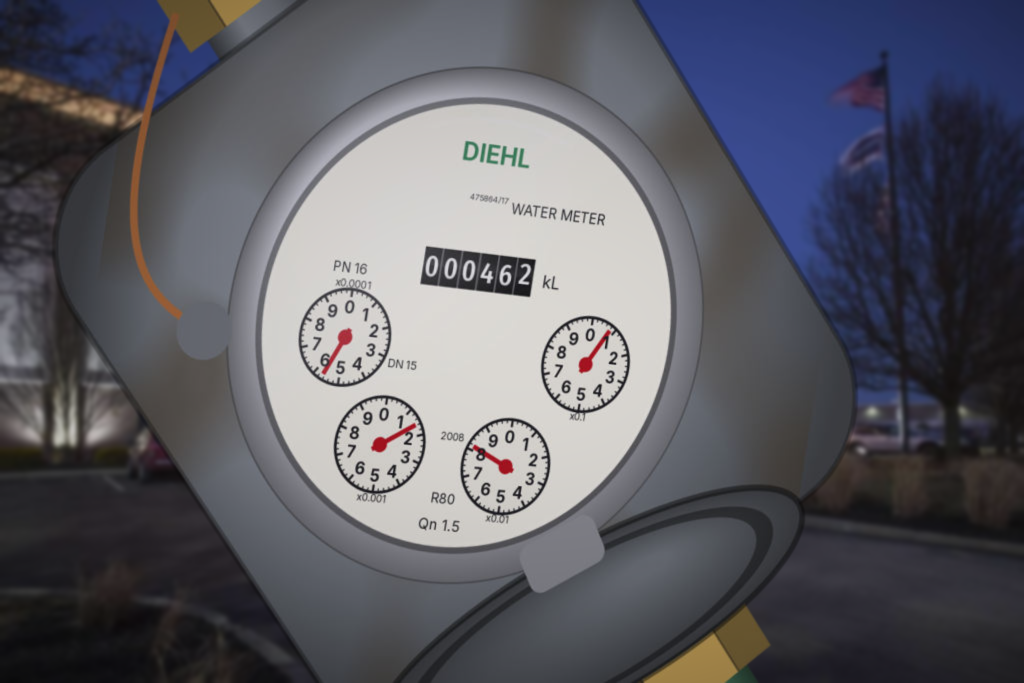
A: 462.0815 kL
